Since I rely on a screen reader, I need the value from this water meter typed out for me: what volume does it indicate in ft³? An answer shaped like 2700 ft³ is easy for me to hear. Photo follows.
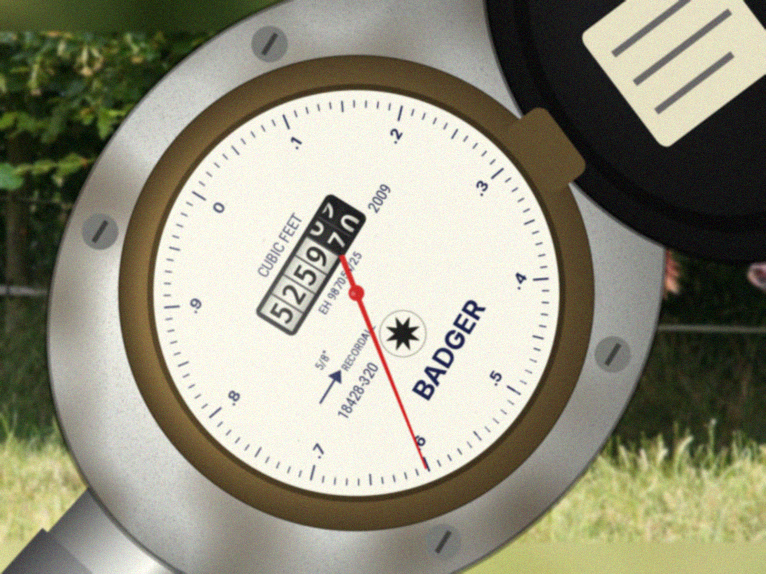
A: 525969.60 ft³
